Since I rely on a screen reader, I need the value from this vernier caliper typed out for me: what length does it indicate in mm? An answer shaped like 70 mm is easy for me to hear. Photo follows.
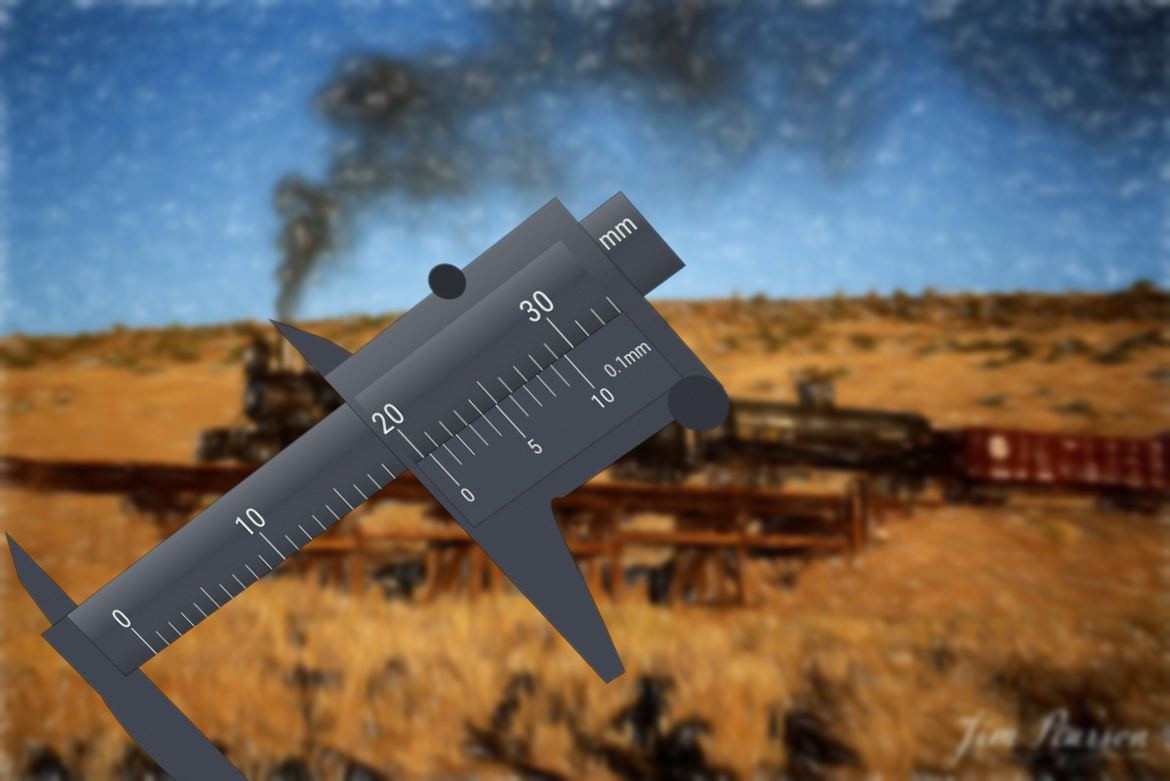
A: 20.4 mm
